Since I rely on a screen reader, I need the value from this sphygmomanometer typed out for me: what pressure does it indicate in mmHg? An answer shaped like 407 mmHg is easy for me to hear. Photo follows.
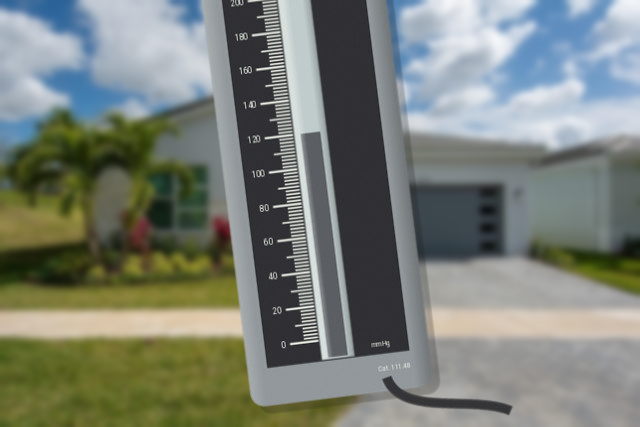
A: 120 mmHg
